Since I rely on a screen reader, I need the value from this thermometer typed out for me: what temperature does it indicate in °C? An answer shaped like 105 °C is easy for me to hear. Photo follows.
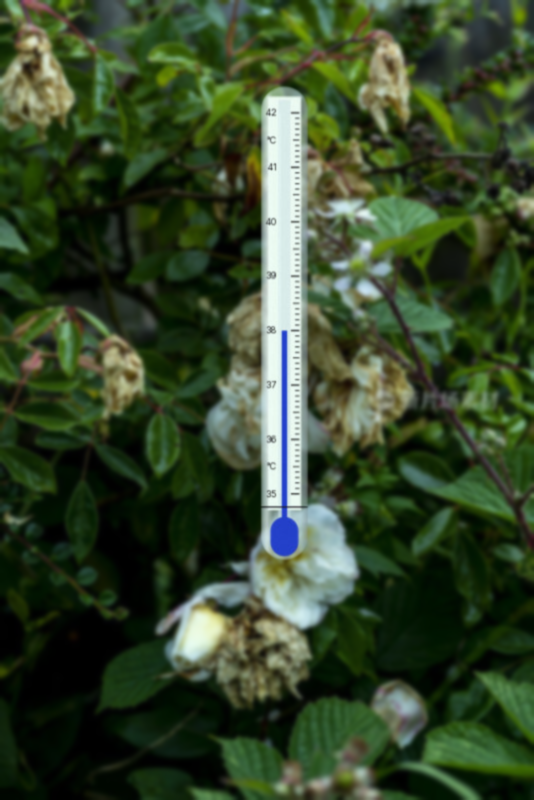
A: 38 °C
